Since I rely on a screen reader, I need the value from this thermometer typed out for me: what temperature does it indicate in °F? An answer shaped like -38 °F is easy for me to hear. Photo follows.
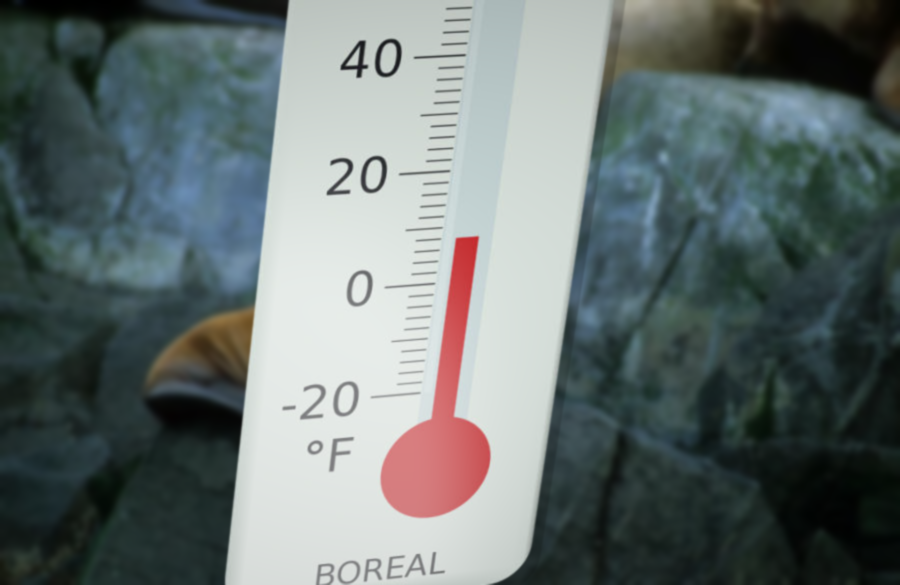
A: 8 °F
